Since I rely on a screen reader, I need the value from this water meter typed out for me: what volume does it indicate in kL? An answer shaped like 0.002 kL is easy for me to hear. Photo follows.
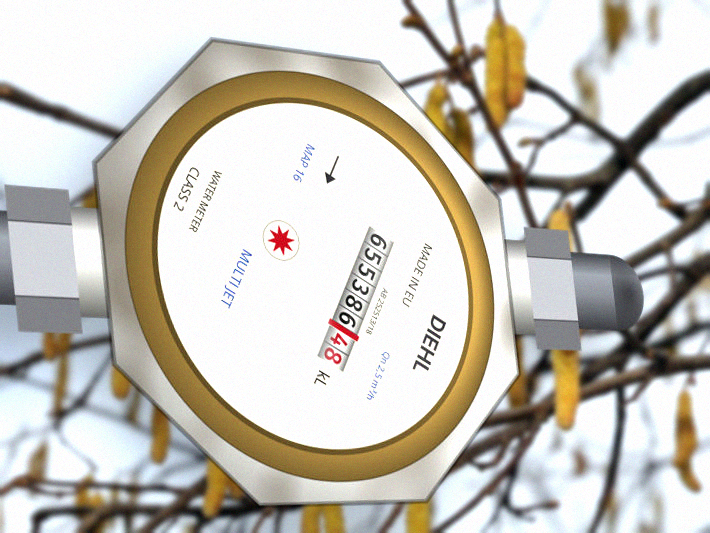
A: 655386.48 kL
